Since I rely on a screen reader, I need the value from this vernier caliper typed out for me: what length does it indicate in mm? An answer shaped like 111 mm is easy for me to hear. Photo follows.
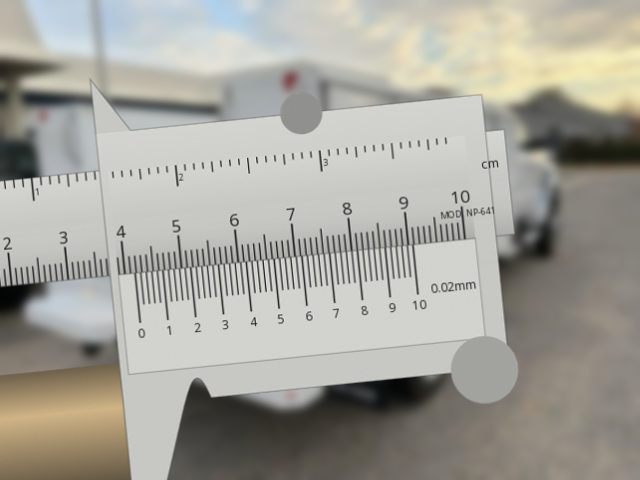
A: 41.8 mm
